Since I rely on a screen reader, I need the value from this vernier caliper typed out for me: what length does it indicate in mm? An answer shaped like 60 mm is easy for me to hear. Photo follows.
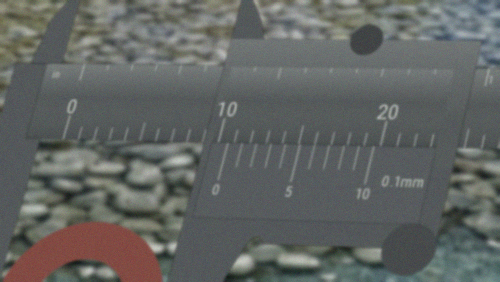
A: 10.6 mm
